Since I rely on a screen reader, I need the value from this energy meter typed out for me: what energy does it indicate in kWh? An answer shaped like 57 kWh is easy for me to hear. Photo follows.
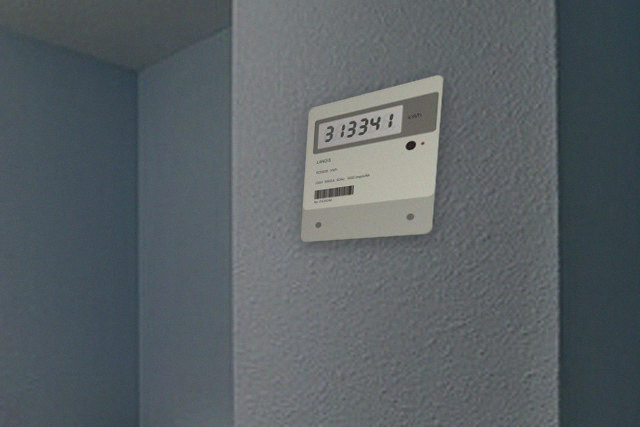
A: 313341 kWh
